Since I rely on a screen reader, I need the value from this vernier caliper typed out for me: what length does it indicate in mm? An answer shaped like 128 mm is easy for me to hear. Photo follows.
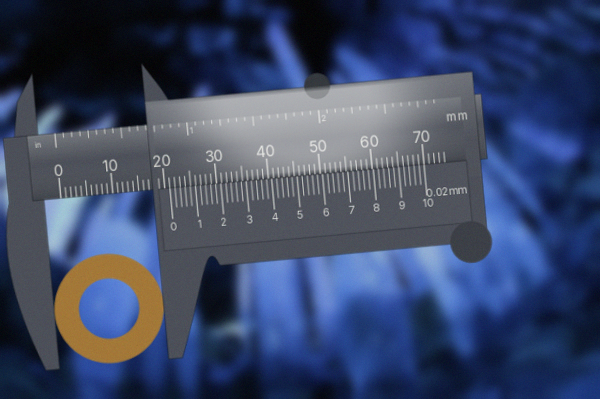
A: 21.0 mm
